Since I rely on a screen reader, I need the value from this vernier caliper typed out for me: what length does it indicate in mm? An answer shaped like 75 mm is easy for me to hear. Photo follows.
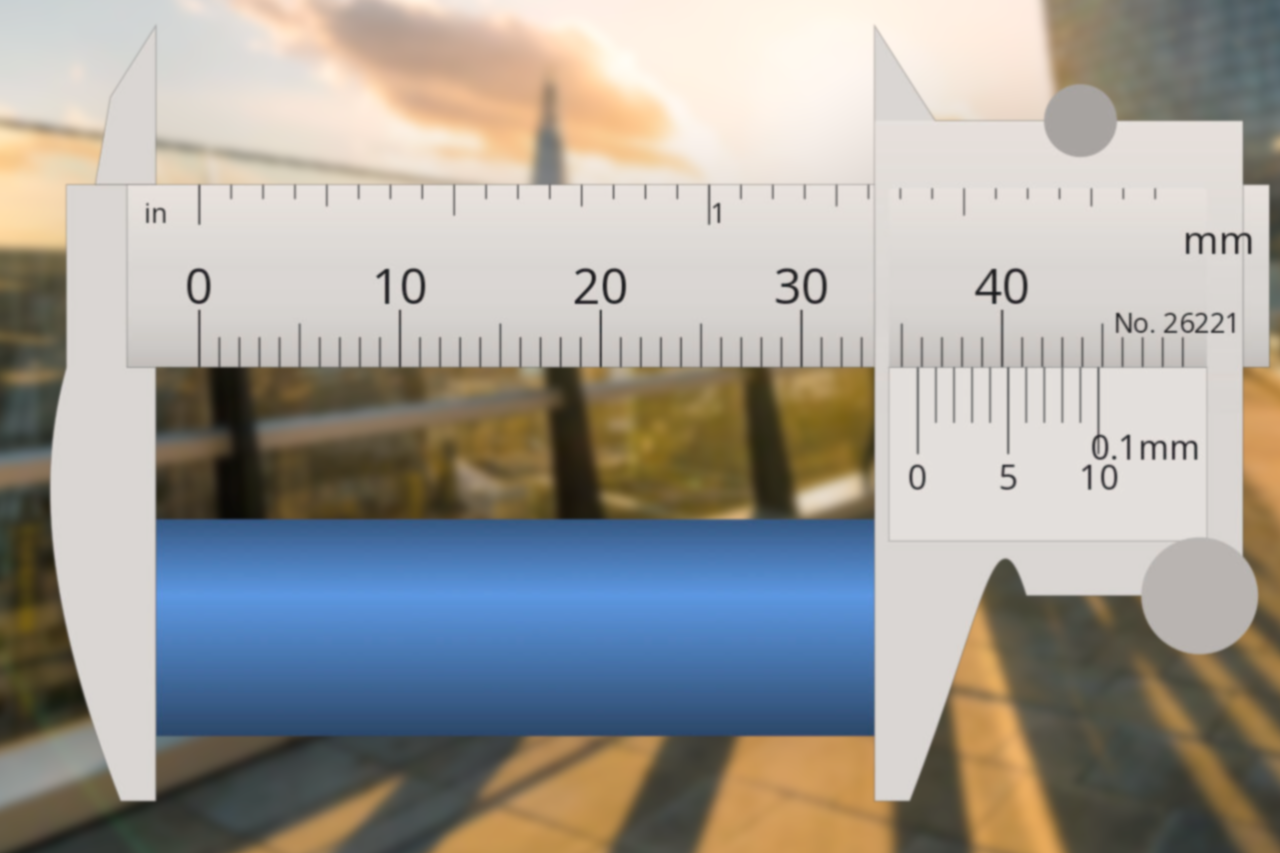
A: 35.8 mm
